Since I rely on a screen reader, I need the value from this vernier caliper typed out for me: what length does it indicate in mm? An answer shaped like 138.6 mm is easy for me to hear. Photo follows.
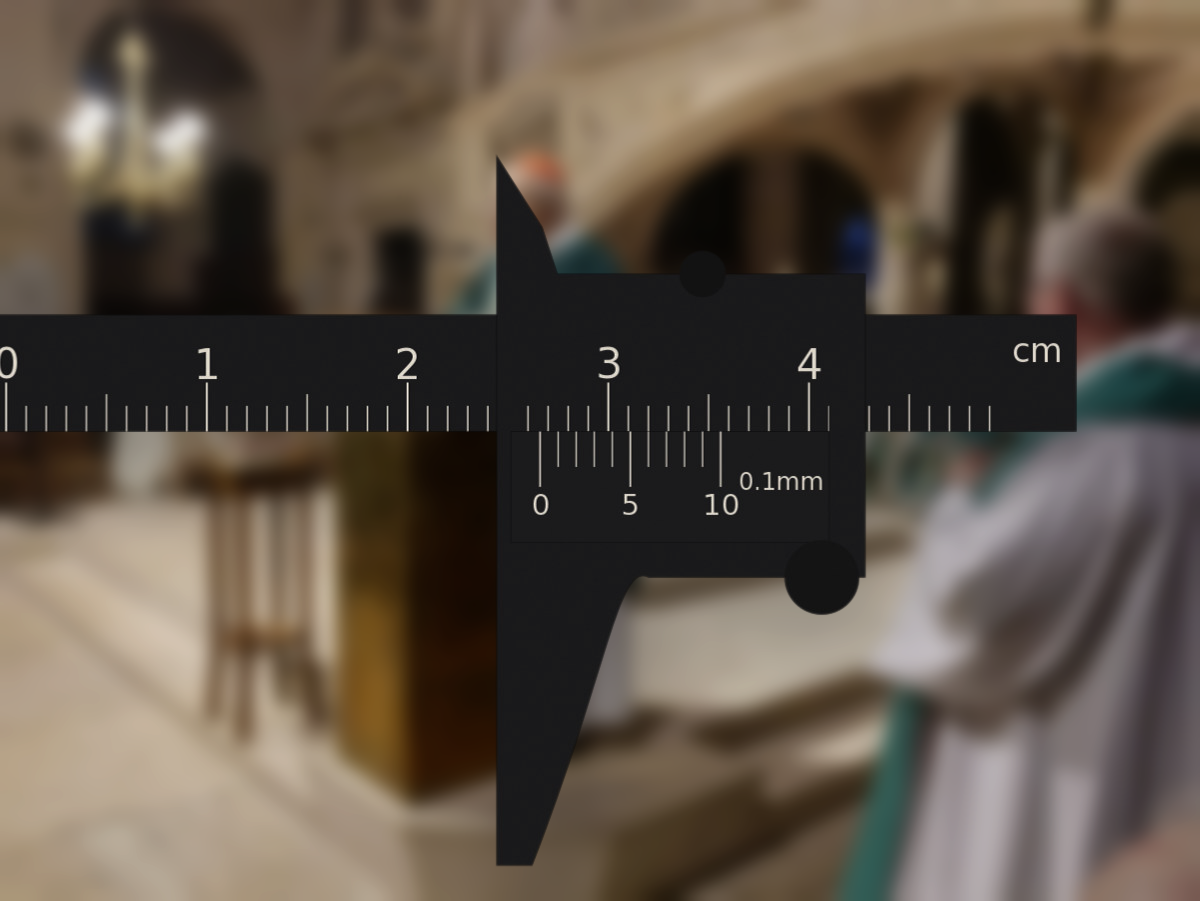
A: 26.6 mm
